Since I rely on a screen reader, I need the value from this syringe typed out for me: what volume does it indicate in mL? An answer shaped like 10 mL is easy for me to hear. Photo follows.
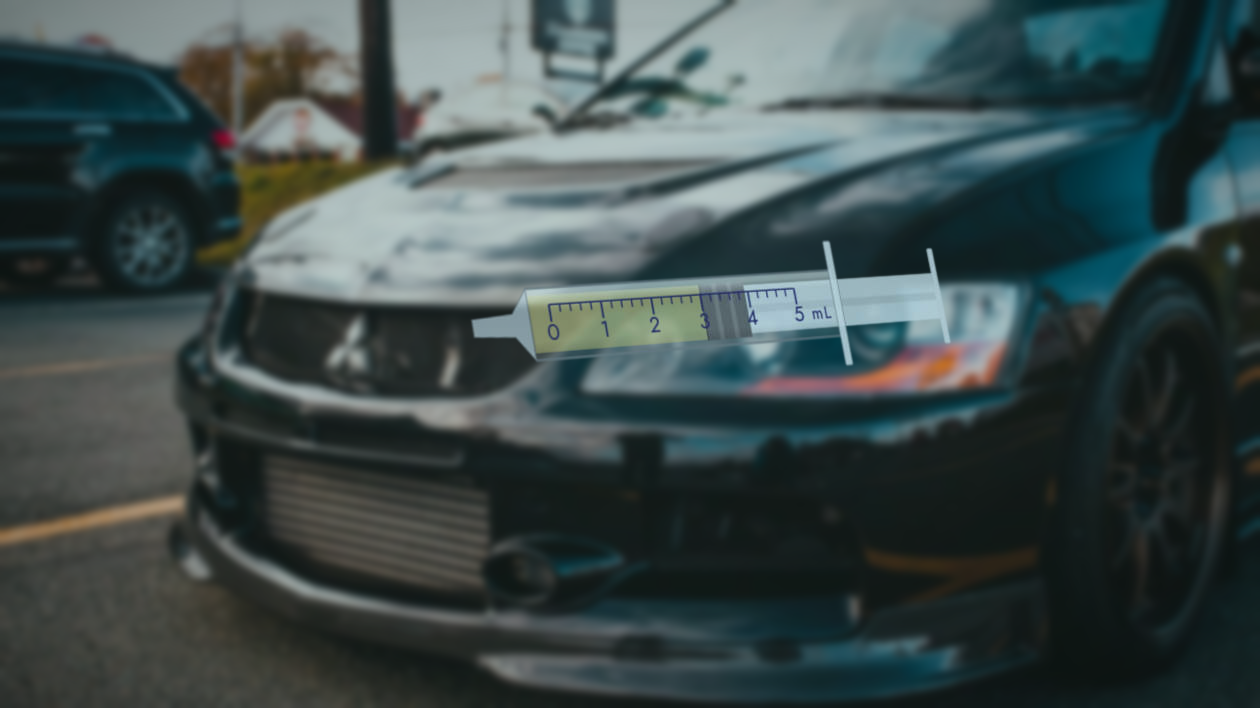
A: 3 mL
